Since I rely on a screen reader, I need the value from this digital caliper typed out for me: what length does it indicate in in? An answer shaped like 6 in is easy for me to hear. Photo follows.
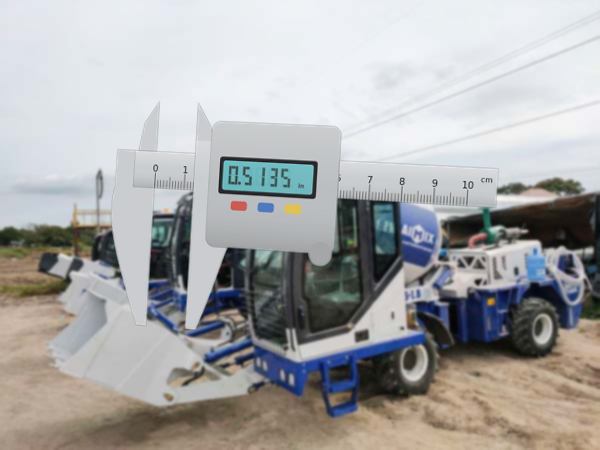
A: 0.5135 in
